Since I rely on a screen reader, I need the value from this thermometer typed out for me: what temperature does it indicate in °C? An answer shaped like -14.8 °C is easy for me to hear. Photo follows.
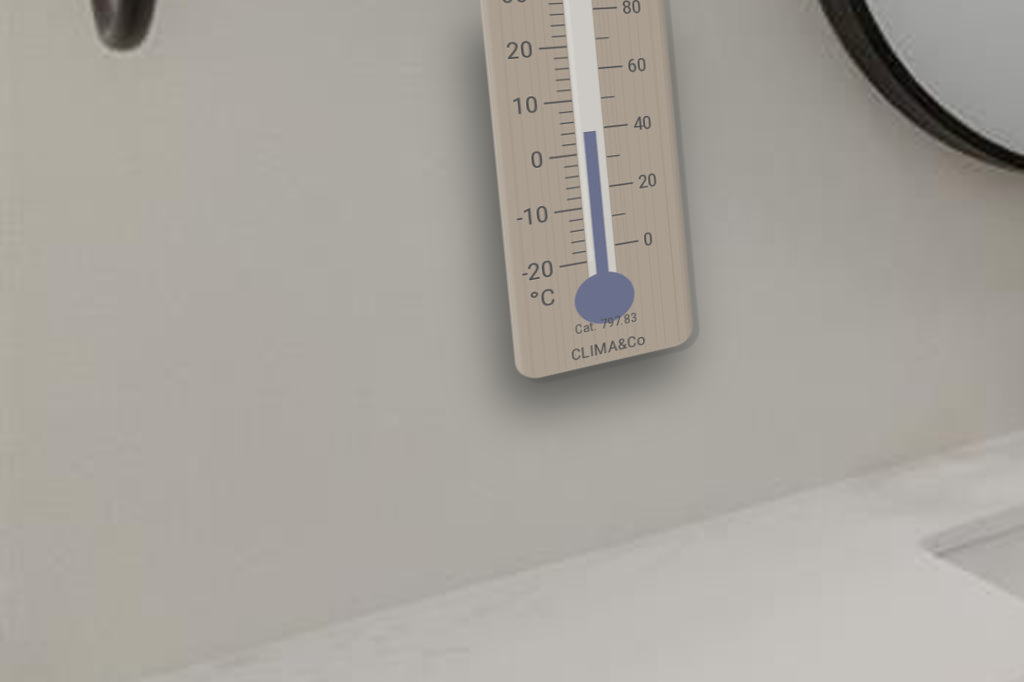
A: 4 °C
